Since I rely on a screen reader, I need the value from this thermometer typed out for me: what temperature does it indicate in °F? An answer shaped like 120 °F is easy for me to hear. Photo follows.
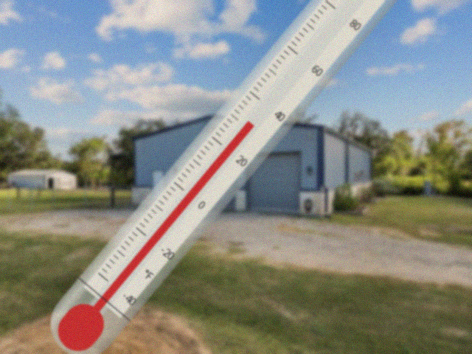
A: 32 °F
